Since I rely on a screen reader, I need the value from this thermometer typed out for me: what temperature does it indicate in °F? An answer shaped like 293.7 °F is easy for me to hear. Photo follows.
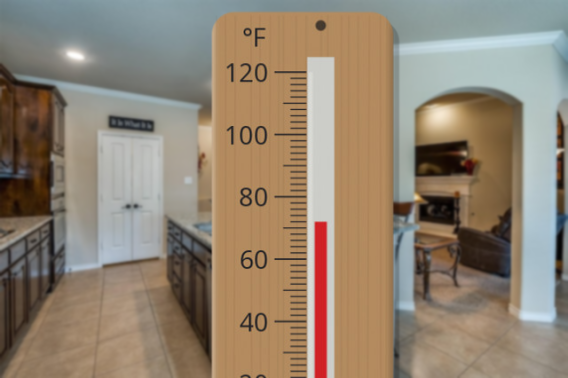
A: 72 °F
